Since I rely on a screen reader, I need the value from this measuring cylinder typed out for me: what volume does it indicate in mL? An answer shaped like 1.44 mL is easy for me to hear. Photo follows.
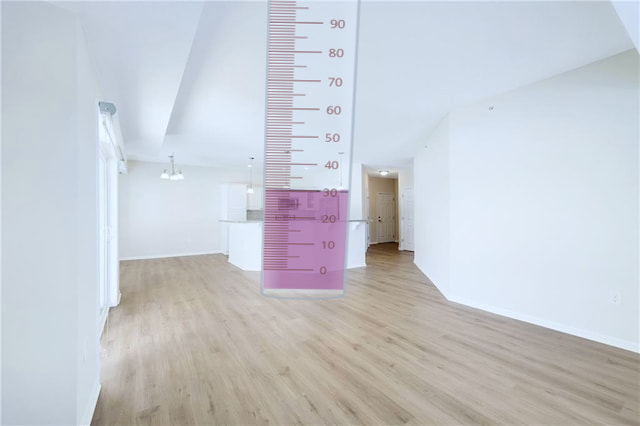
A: 30 mL
